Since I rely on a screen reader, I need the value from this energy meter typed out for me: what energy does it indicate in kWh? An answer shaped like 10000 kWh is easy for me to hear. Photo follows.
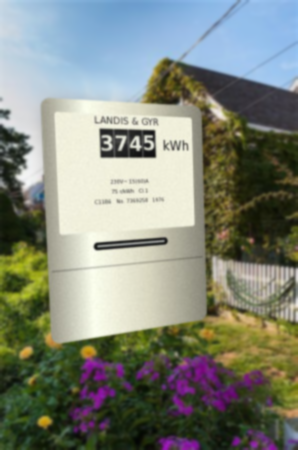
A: 3745 kWh
